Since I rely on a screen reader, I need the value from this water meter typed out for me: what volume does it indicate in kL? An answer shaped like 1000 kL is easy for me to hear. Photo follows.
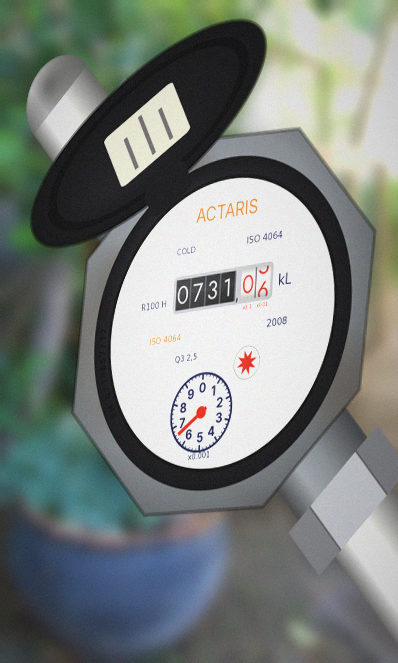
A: 731.056 kL
